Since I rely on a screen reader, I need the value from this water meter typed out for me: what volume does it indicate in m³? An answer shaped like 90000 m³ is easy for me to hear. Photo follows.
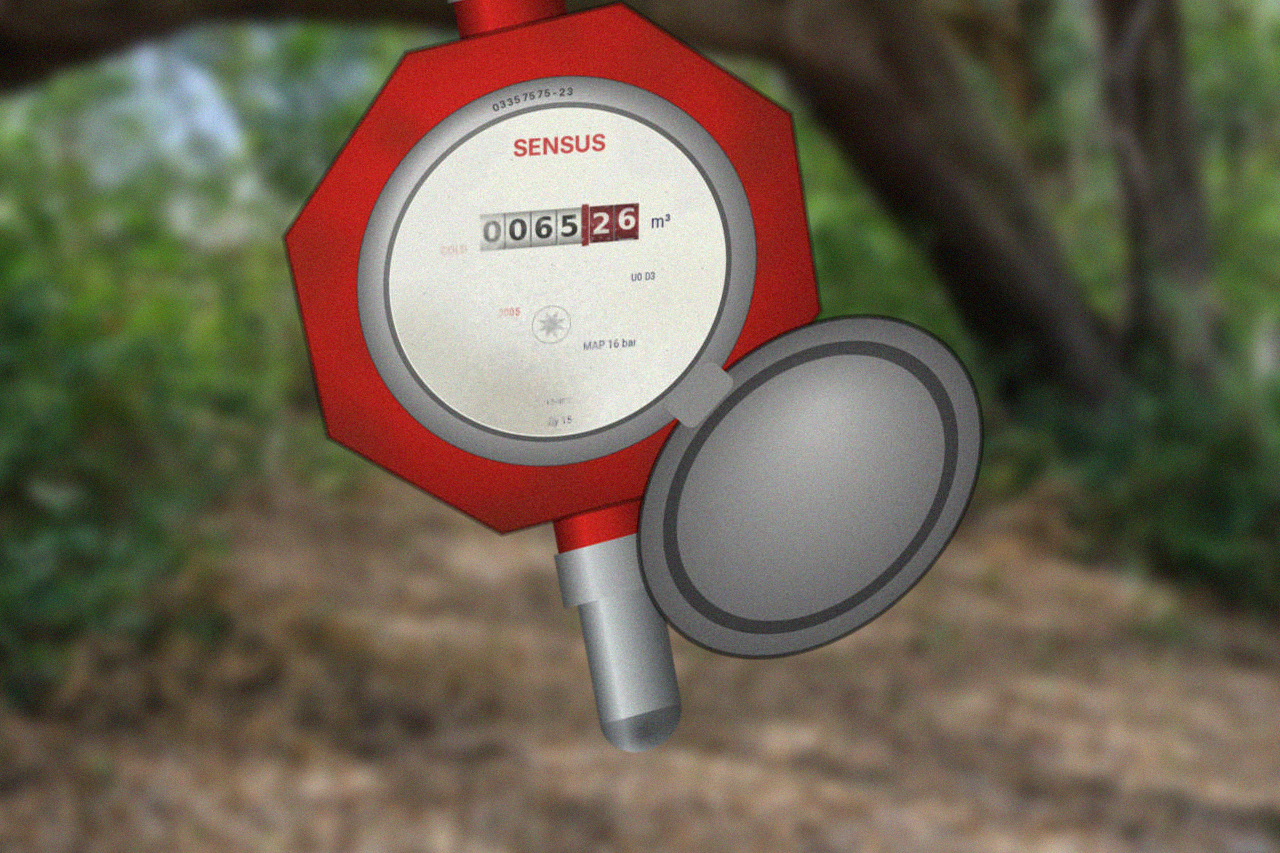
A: 65.26 m³
